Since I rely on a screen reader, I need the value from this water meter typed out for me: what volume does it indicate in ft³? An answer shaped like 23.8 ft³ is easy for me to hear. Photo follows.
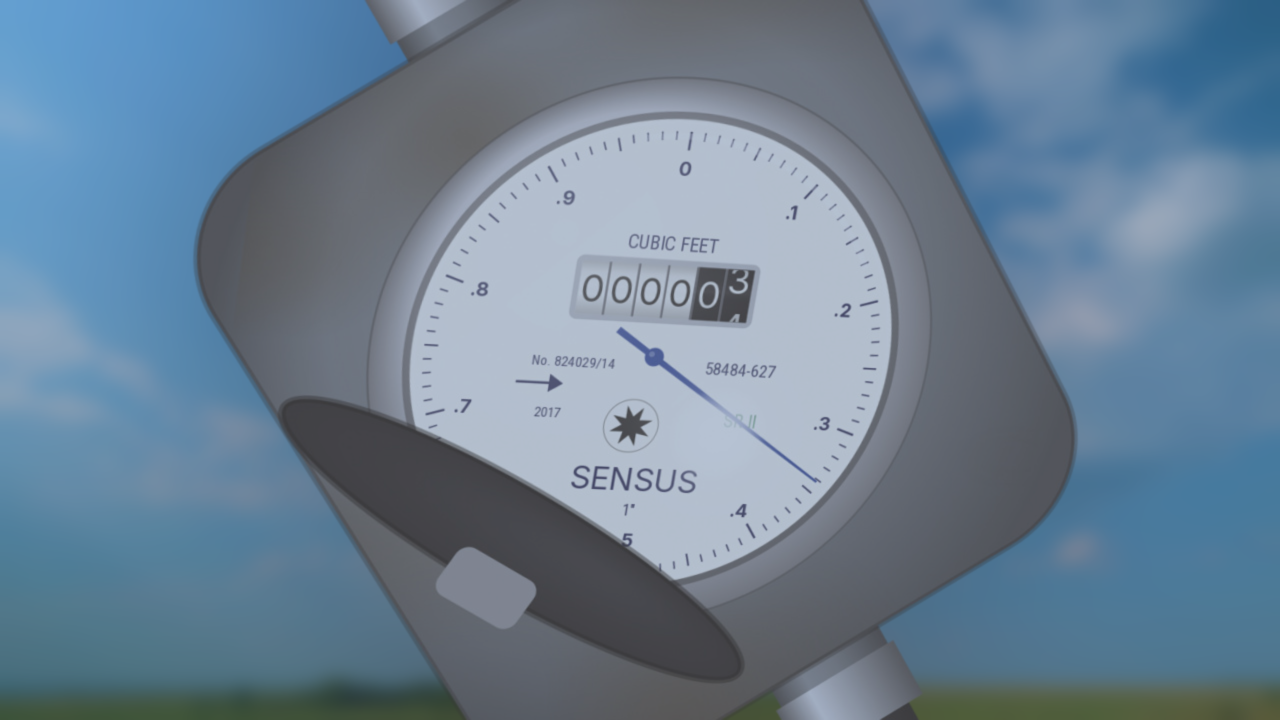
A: 3.34 ft³
